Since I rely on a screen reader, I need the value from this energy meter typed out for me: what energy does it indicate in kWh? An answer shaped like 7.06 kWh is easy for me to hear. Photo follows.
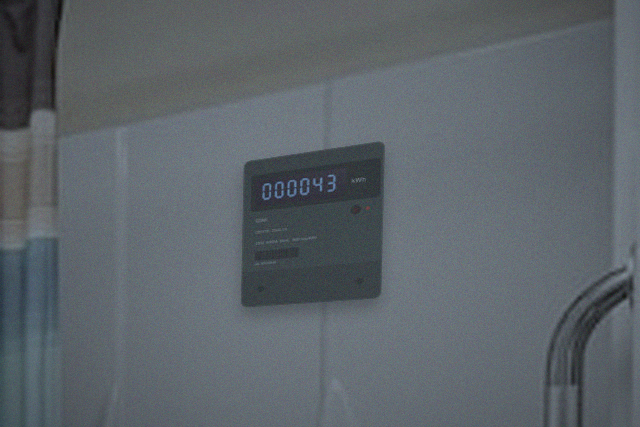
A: 43 kWh
